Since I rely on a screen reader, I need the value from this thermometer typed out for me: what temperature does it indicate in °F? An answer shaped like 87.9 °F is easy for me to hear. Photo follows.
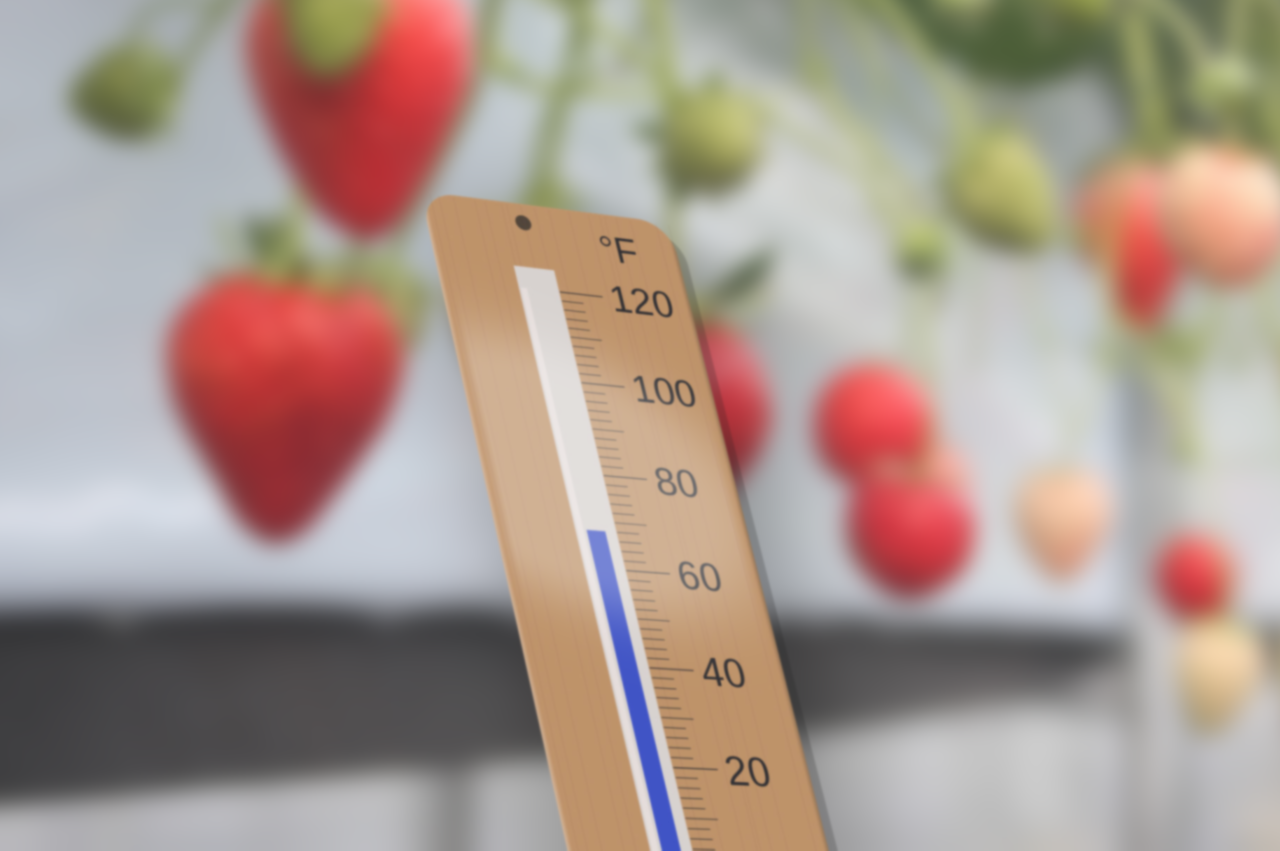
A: 68 °F
